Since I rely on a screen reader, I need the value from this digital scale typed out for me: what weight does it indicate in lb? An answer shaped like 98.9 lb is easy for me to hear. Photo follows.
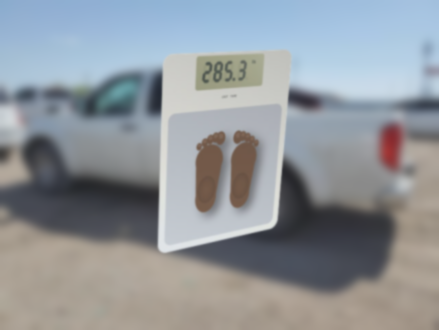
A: 285.3 lb
